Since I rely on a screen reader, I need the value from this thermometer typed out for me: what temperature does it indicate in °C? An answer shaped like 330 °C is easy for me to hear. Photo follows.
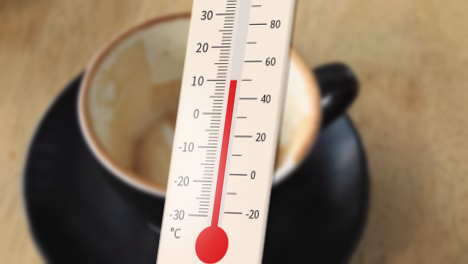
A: 10 °C
